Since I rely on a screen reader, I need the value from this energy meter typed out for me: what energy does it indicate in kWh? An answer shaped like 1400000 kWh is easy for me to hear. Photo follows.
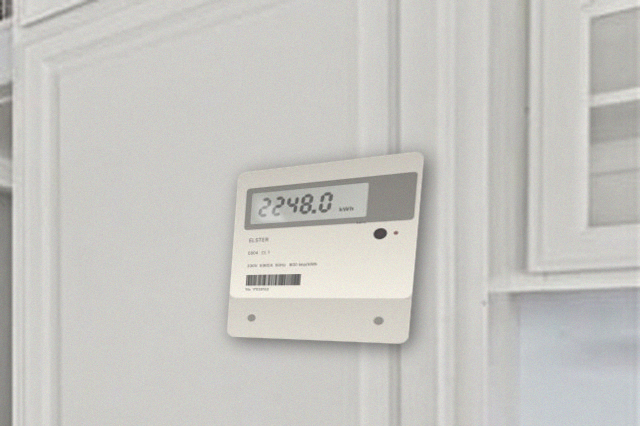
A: 2248.0 kWh
